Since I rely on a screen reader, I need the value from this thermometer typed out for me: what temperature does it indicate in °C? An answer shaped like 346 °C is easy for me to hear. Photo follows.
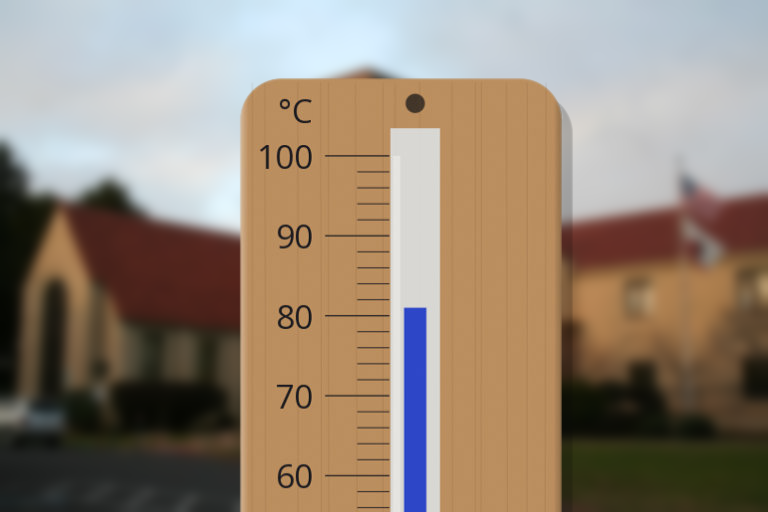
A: 81 °C
